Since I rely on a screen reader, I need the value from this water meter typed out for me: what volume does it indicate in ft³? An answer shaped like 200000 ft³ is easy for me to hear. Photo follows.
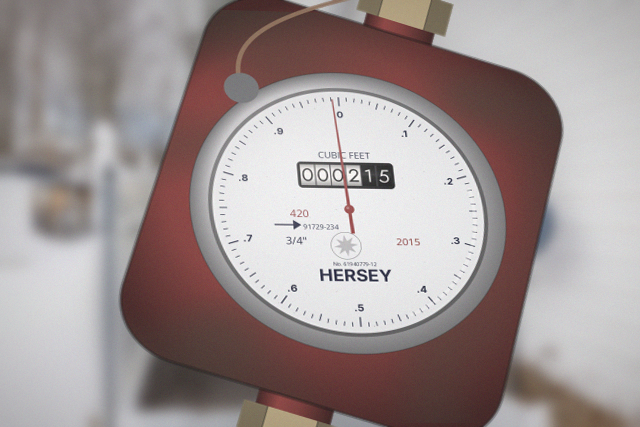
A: 214.99 ft³
